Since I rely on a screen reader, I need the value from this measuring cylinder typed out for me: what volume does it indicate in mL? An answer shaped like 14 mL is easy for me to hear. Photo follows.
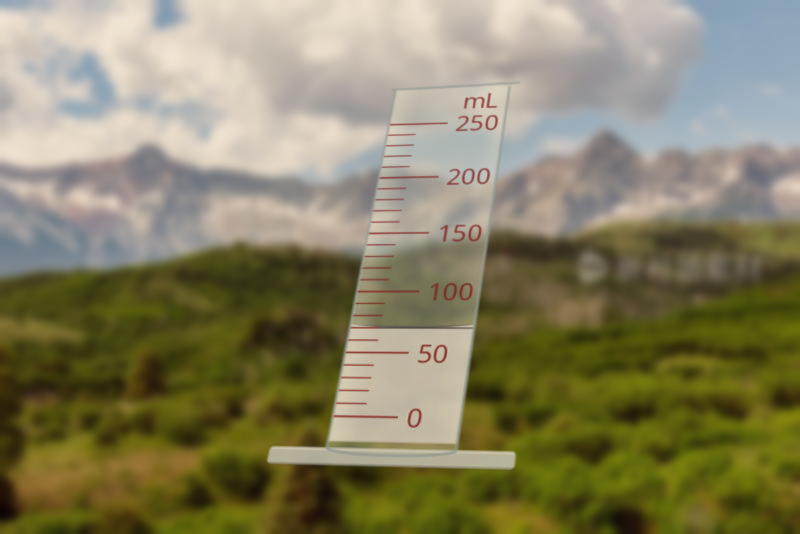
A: 70 mL
